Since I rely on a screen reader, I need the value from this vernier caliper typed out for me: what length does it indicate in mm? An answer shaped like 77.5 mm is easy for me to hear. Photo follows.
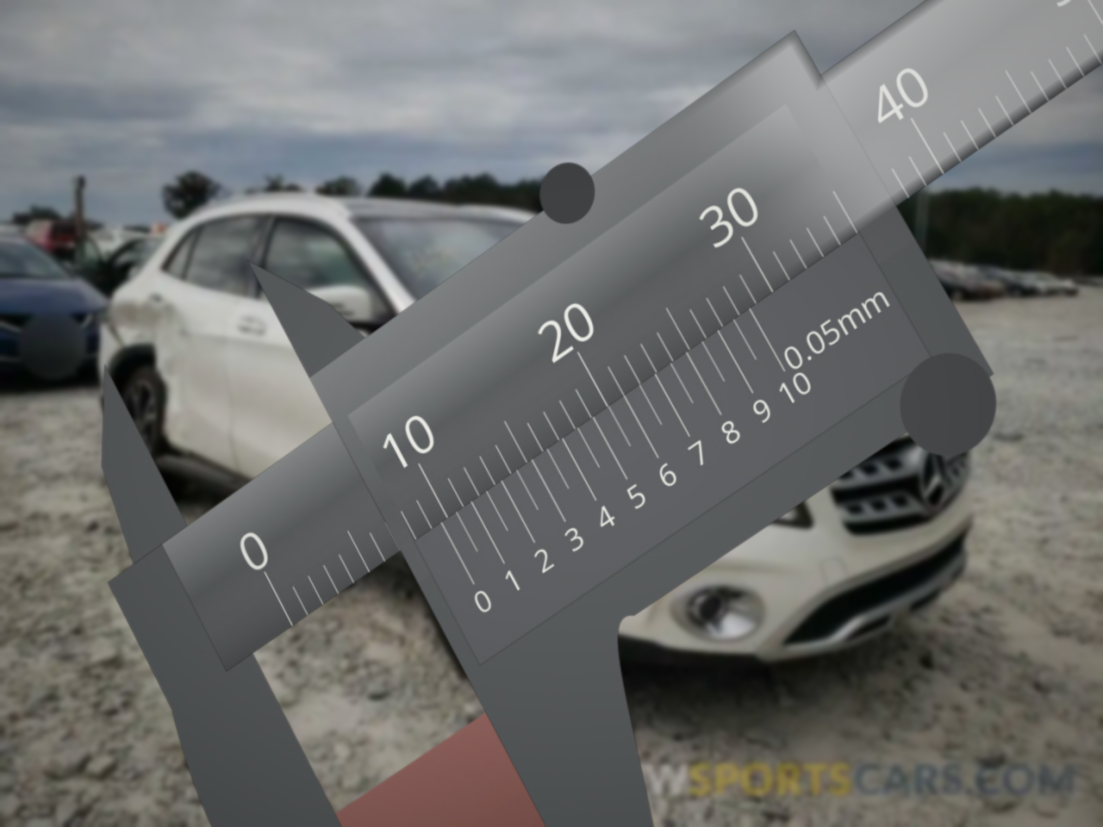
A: 9.6 mm
